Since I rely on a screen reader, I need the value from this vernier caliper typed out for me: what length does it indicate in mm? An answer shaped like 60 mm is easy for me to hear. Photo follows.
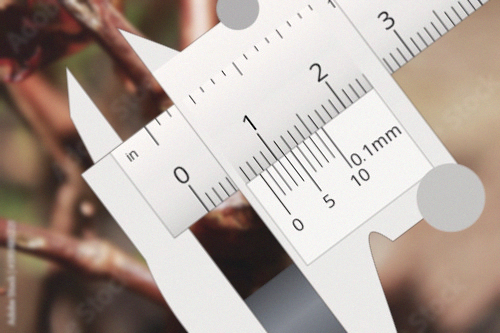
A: 7.4 mm
